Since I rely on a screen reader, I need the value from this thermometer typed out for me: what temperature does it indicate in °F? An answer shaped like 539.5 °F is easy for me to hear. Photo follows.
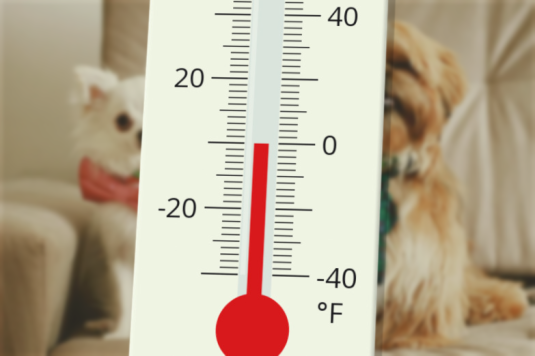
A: 0 °F
